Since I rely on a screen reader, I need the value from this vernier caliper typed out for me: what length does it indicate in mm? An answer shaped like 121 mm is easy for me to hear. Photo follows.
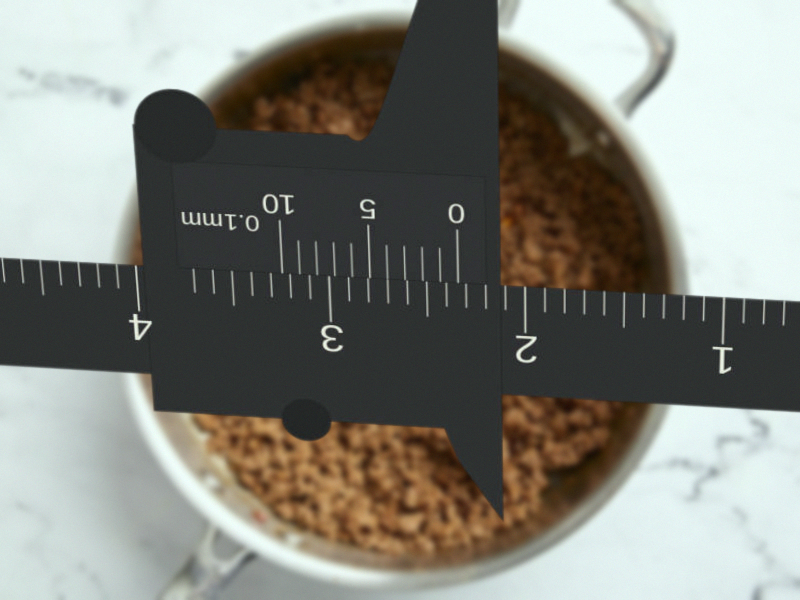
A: 23.4 mm
